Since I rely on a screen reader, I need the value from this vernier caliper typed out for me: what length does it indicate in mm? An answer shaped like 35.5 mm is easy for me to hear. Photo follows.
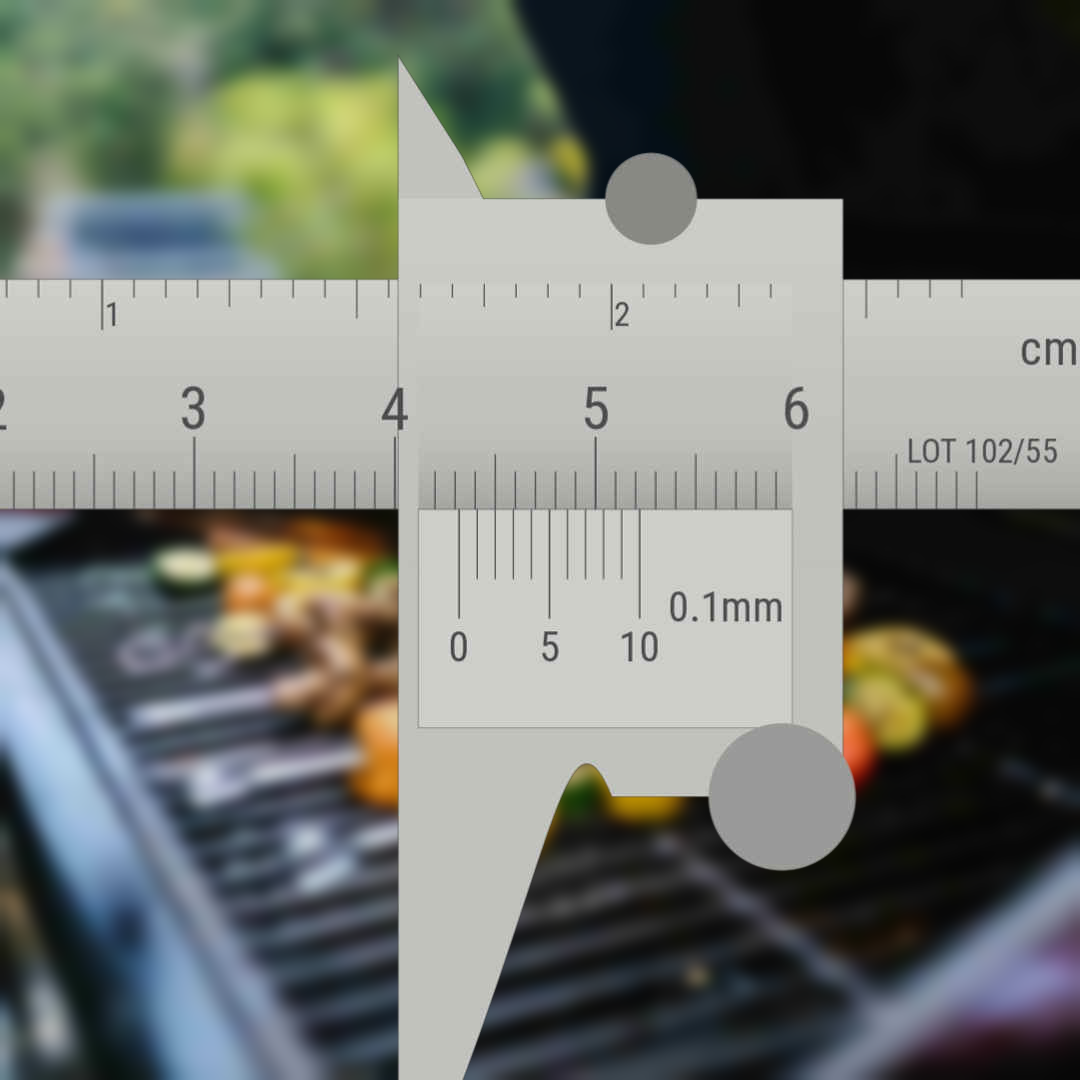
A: 43.2 mm
